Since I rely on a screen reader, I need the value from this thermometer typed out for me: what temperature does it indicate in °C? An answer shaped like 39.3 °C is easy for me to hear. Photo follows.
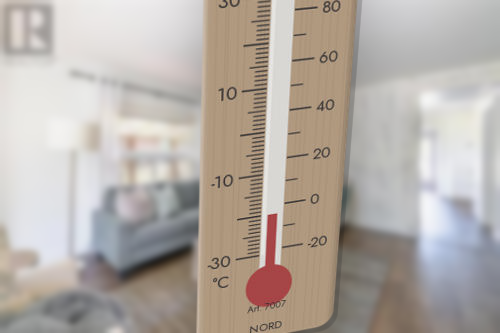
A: -20 °C
